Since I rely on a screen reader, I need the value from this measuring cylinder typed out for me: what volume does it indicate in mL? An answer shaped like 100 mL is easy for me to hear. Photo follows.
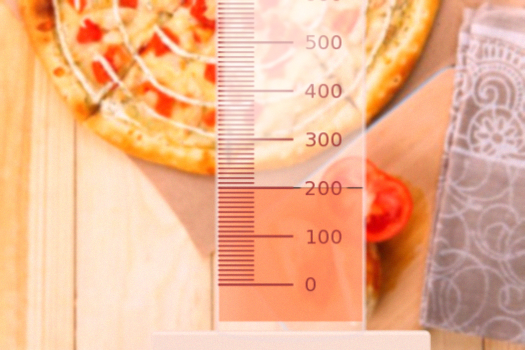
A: 200 mL
